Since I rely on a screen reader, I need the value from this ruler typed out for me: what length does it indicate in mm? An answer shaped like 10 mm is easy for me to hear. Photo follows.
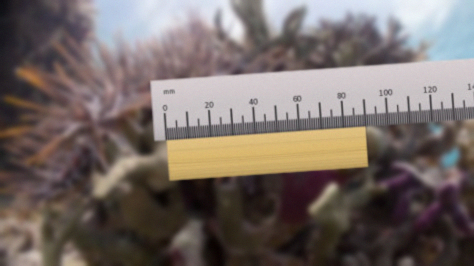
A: 90 mm
